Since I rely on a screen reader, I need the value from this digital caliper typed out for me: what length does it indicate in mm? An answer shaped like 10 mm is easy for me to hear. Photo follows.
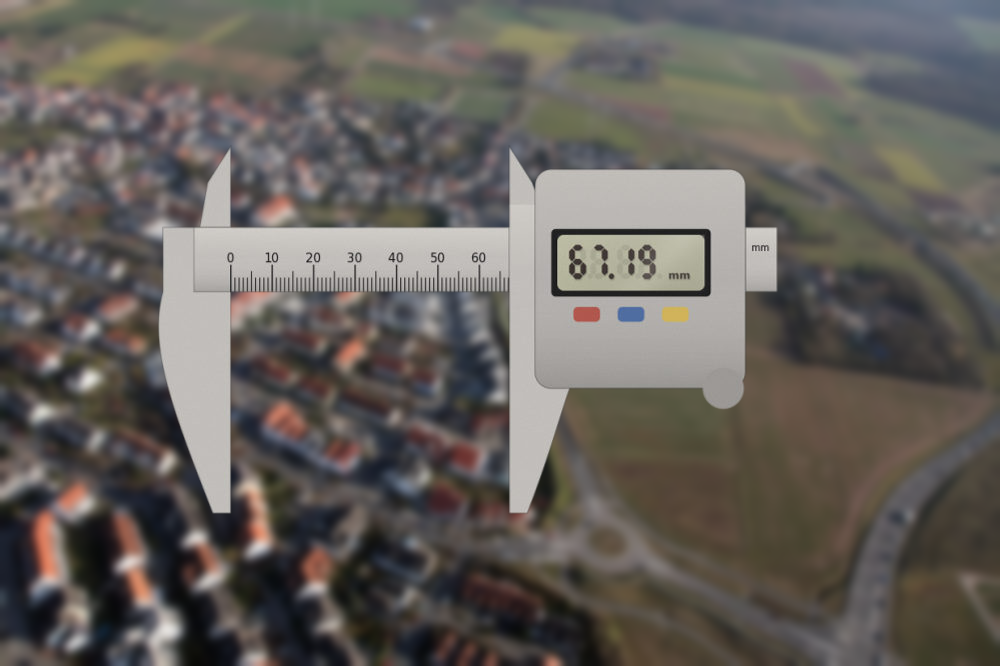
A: 67.19 mm
